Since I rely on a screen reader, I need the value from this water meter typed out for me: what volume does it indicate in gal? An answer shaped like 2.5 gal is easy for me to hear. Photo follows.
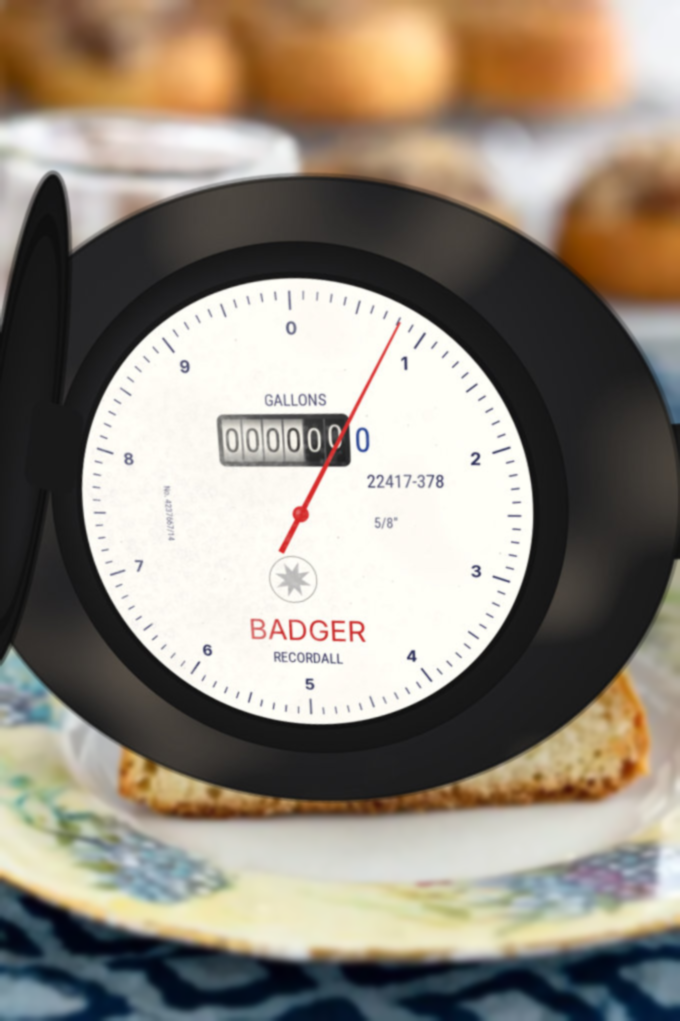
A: 0.8 gal
